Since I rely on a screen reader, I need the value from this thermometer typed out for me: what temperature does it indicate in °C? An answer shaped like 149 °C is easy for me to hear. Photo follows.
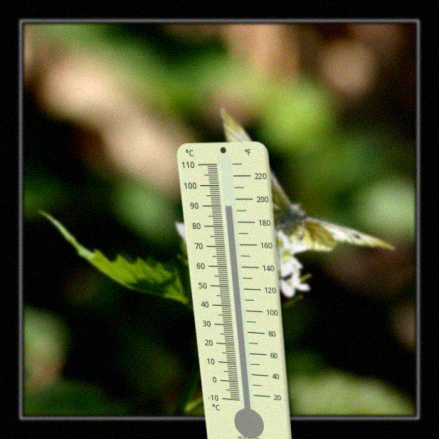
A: 90 °C
